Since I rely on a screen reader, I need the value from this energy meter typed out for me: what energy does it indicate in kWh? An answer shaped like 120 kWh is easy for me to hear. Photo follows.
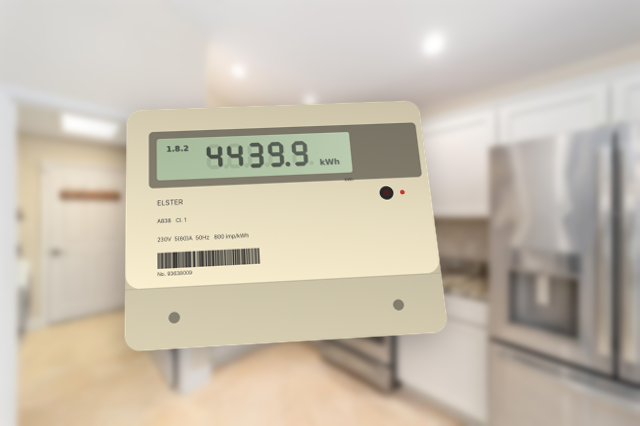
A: 4439.9 kWh
